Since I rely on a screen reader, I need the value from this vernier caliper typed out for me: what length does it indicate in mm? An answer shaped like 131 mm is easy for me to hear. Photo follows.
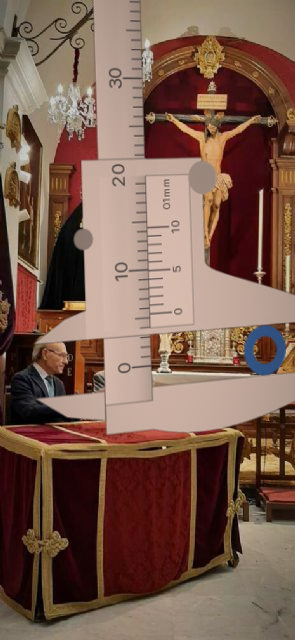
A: 5.4 mm
